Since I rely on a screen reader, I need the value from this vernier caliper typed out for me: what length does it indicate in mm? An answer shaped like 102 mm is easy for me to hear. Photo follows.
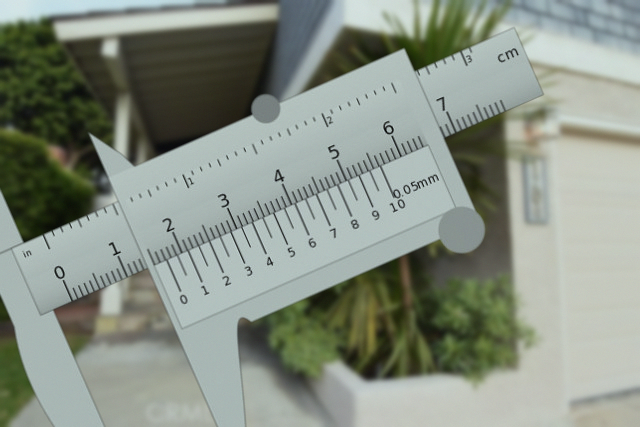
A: 17.2 mm
